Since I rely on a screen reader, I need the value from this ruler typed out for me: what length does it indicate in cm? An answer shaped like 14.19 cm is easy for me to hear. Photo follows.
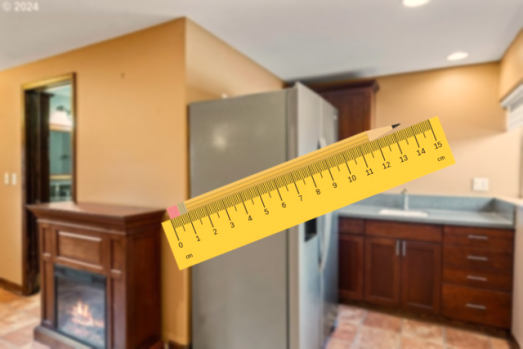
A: 13.5 cm
